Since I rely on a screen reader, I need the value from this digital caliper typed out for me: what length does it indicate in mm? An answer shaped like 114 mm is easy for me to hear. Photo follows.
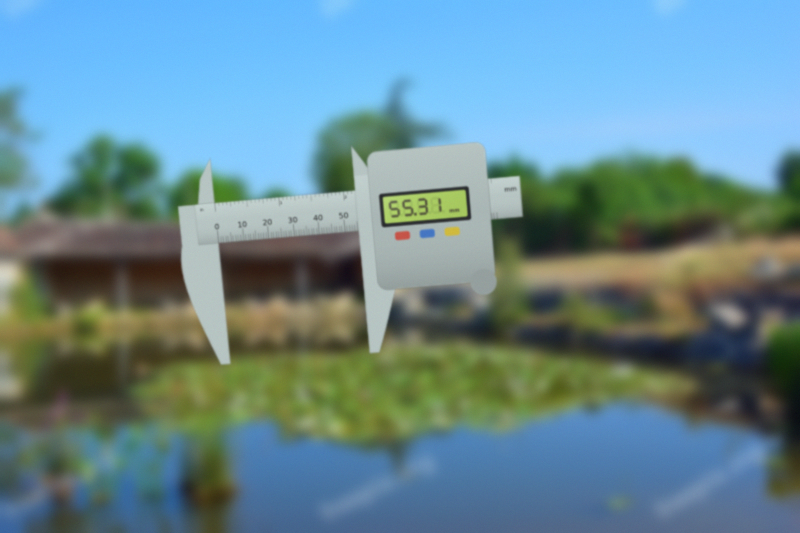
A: 55.31 mm
